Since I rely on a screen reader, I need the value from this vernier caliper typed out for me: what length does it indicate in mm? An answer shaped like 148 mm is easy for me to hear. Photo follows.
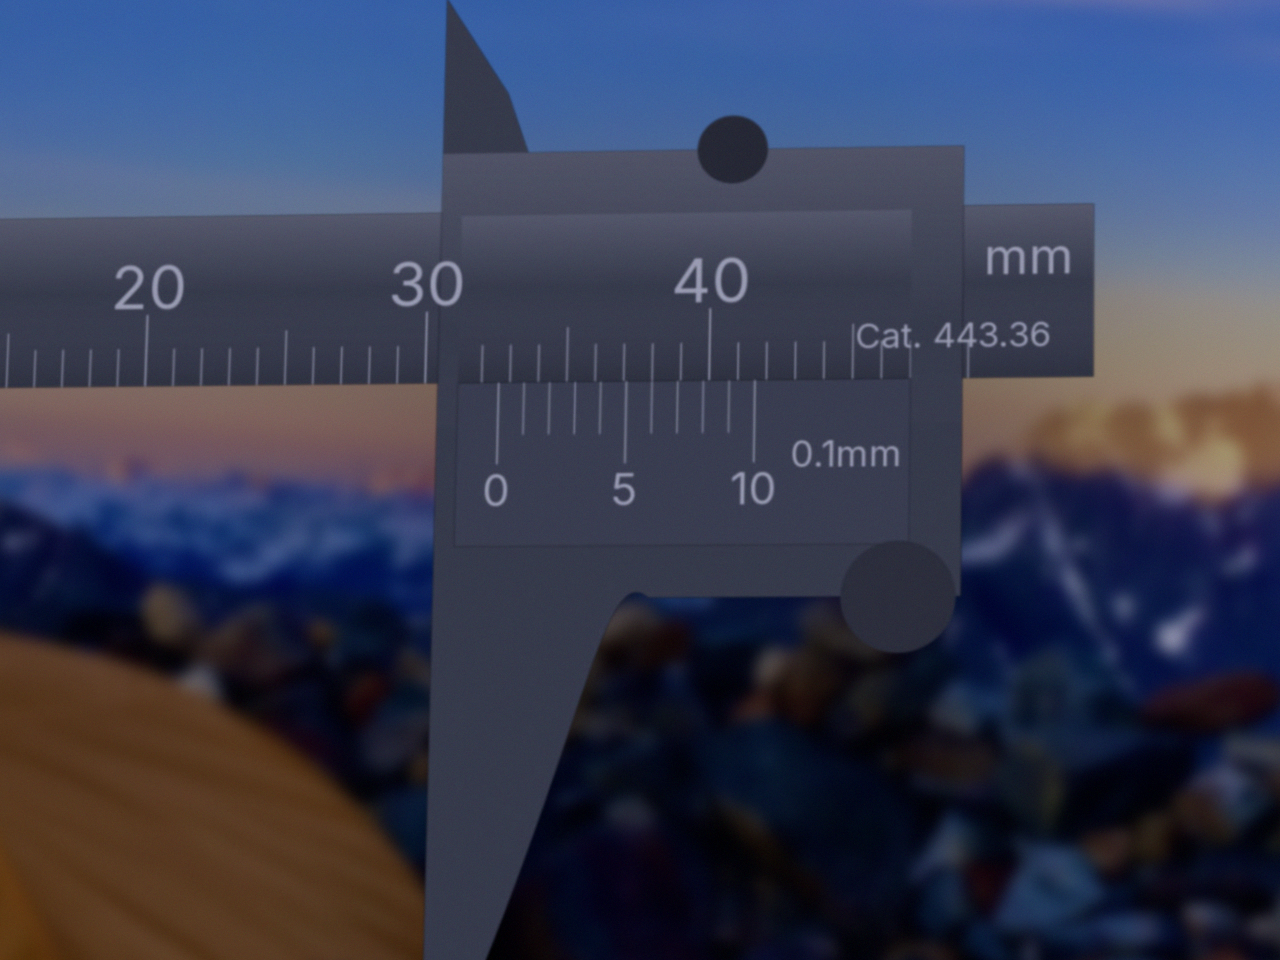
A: 32.6 mm
